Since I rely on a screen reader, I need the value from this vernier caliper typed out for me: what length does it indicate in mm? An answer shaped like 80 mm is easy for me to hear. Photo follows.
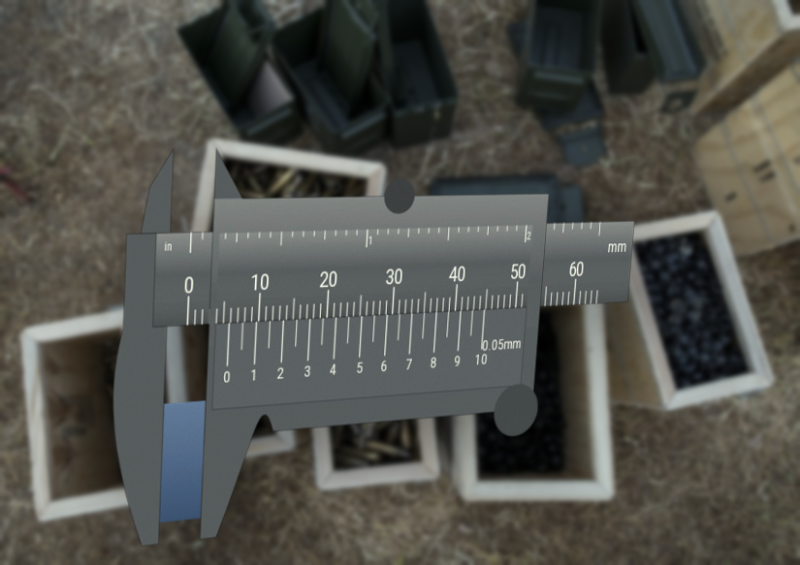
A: 5.8 mm
